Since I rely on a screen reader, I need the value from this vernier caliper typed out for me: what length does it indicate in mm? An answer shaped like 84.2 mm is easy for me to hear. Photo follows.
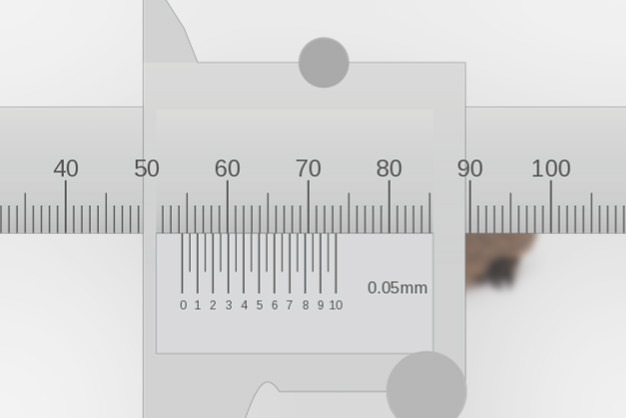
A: 54.4 mm
